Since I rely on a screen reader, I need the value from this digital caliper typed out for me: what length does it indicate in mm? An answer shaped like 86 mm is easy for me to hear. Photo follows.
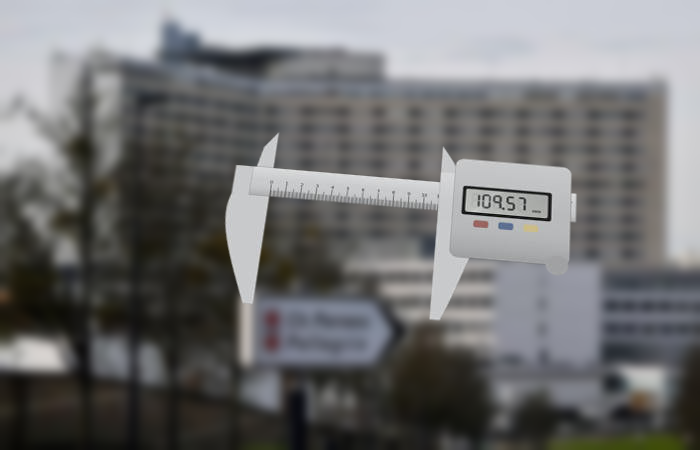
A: 109.57 mm
